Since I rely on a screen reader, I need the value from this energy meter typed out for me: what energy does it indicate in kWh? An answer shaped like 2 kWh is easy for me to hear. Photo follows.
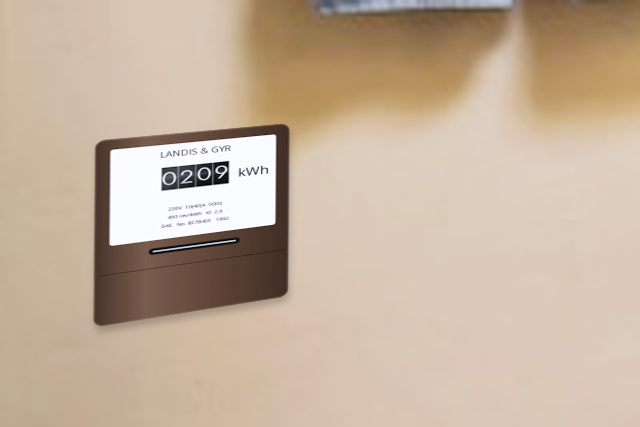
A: 209 kWh
